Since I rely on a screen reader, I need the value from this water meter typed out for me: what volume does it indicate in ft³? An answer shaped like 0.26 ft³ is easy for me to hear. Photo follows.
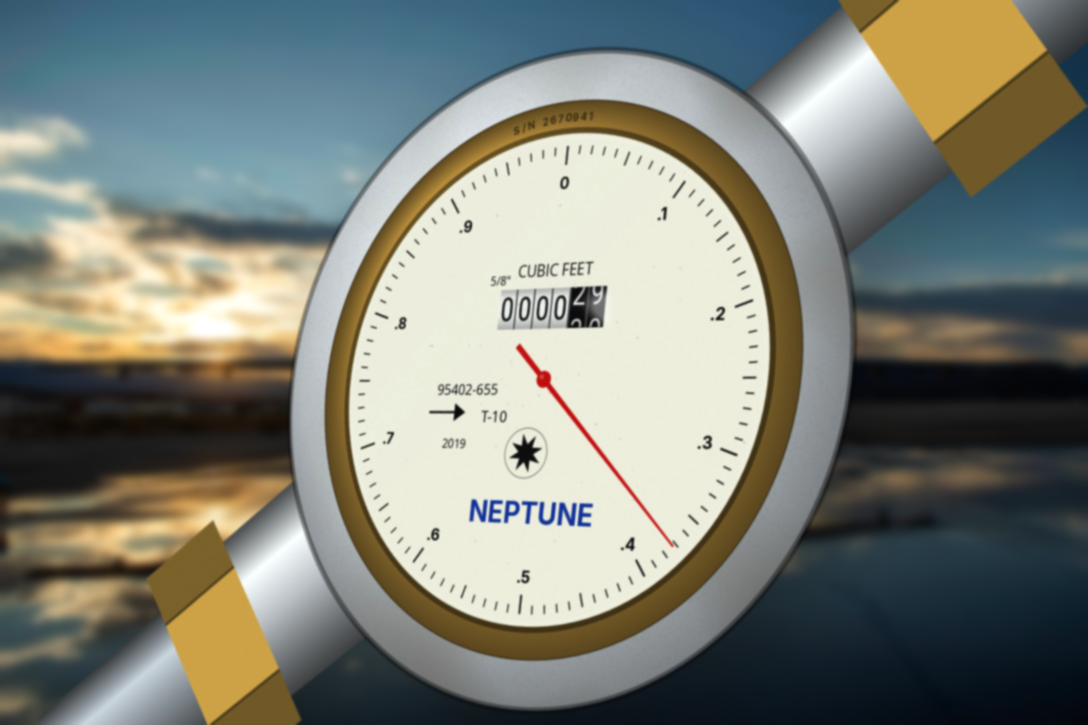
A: 29.37 ft³
